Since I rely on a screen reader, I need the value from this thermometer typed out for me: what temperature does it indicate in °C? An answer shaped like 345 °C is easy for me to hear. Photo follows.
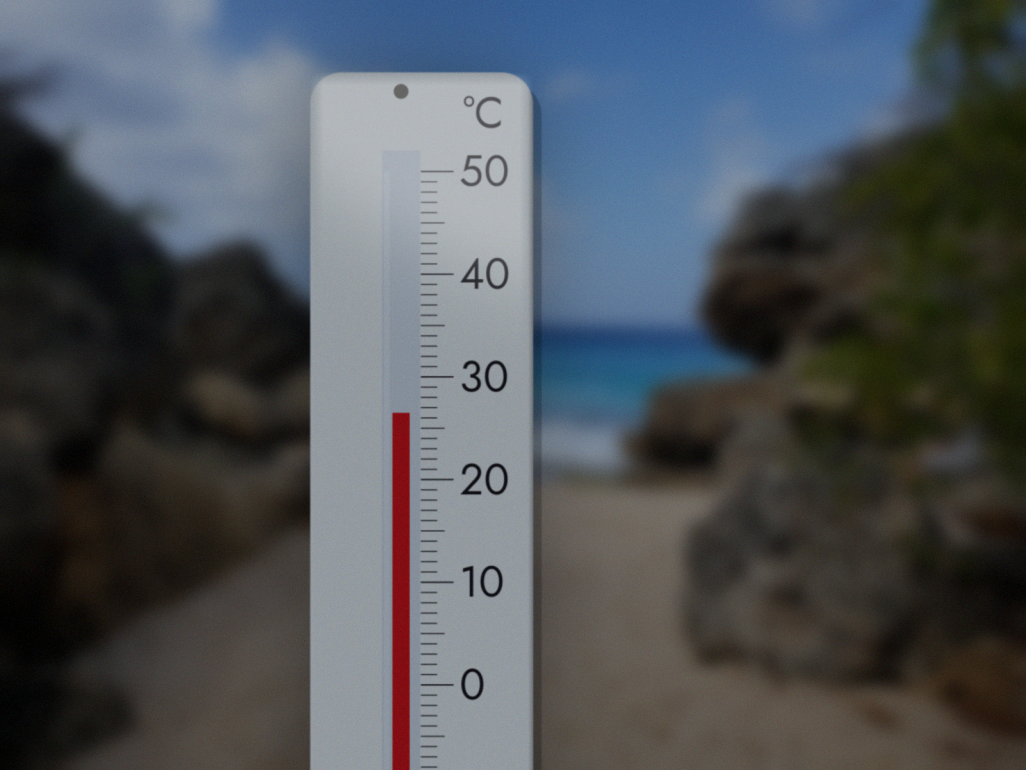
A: 26.5 °C
